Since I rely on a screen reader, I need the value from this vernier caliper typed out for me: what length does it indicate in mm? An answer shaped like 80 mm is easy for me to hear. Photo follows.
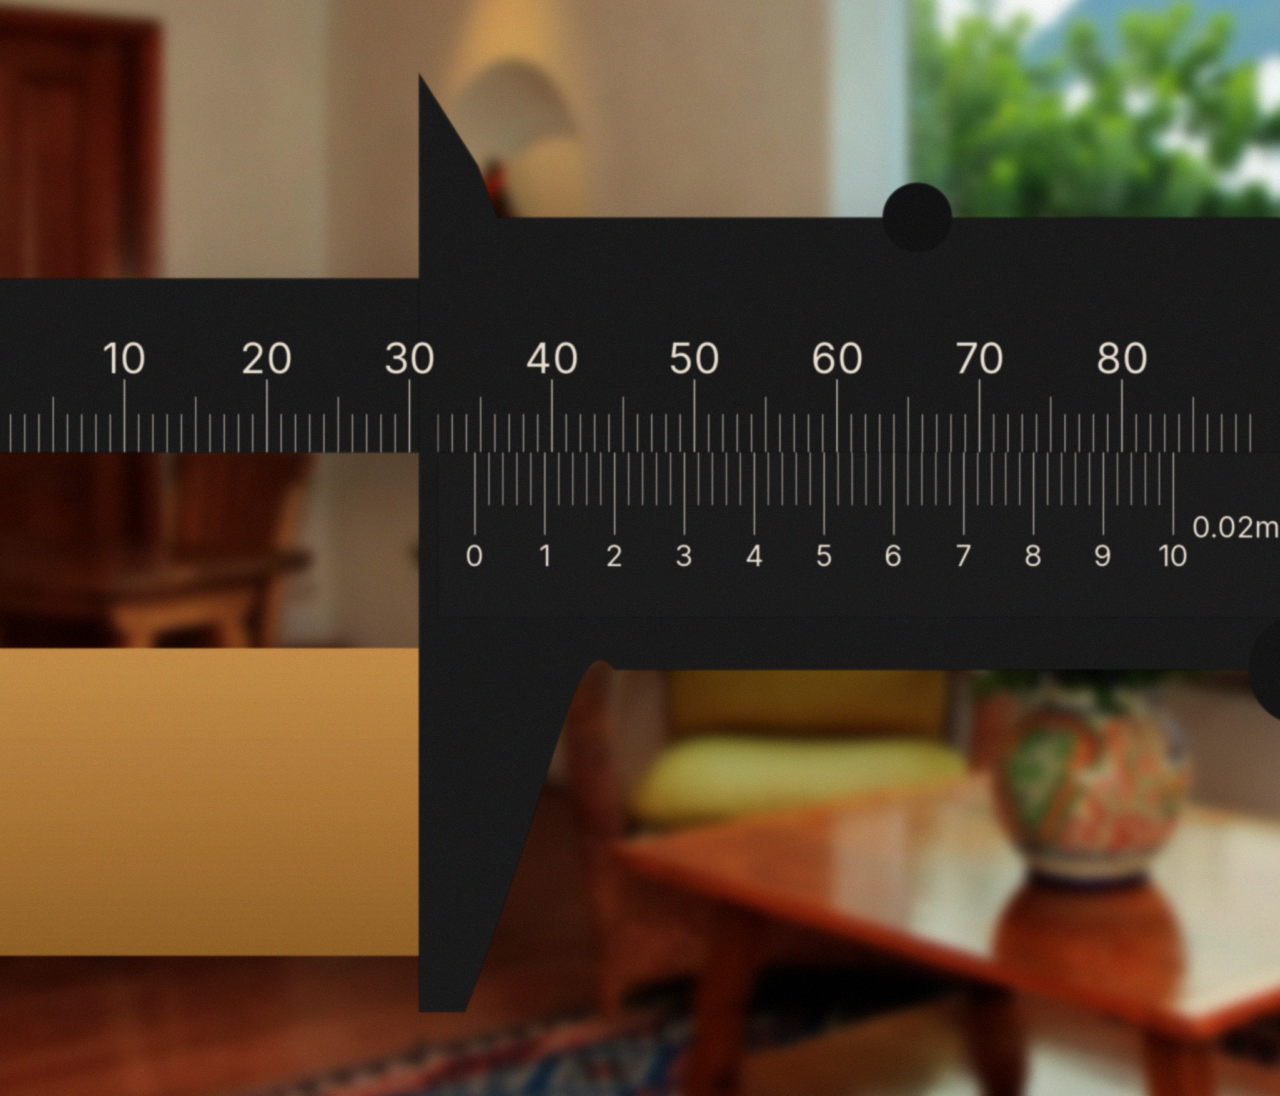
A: 34.6 mm
